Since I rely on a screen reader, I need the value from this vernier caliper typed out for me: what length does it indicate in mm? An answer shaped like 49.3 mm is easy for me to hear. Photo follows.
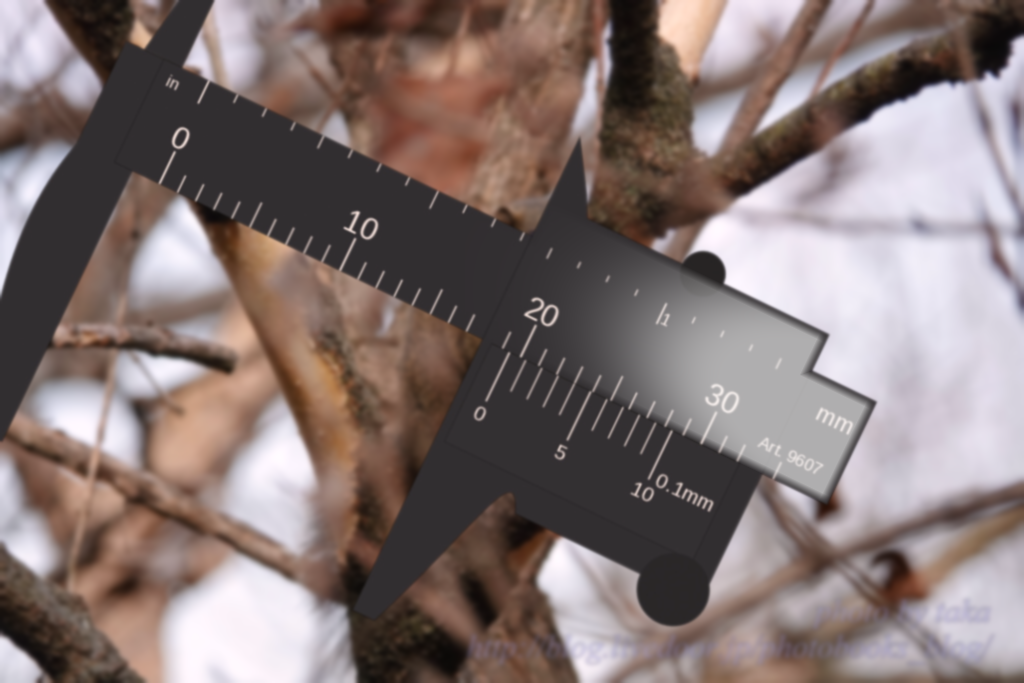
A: 19.4 mm
